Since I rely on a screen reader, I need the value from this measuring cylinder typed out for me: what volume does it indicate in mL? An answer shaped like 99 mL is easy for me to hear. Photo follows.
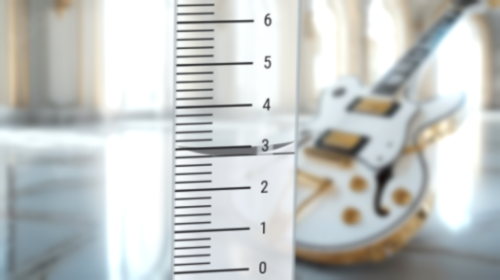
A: 2.8 mL
